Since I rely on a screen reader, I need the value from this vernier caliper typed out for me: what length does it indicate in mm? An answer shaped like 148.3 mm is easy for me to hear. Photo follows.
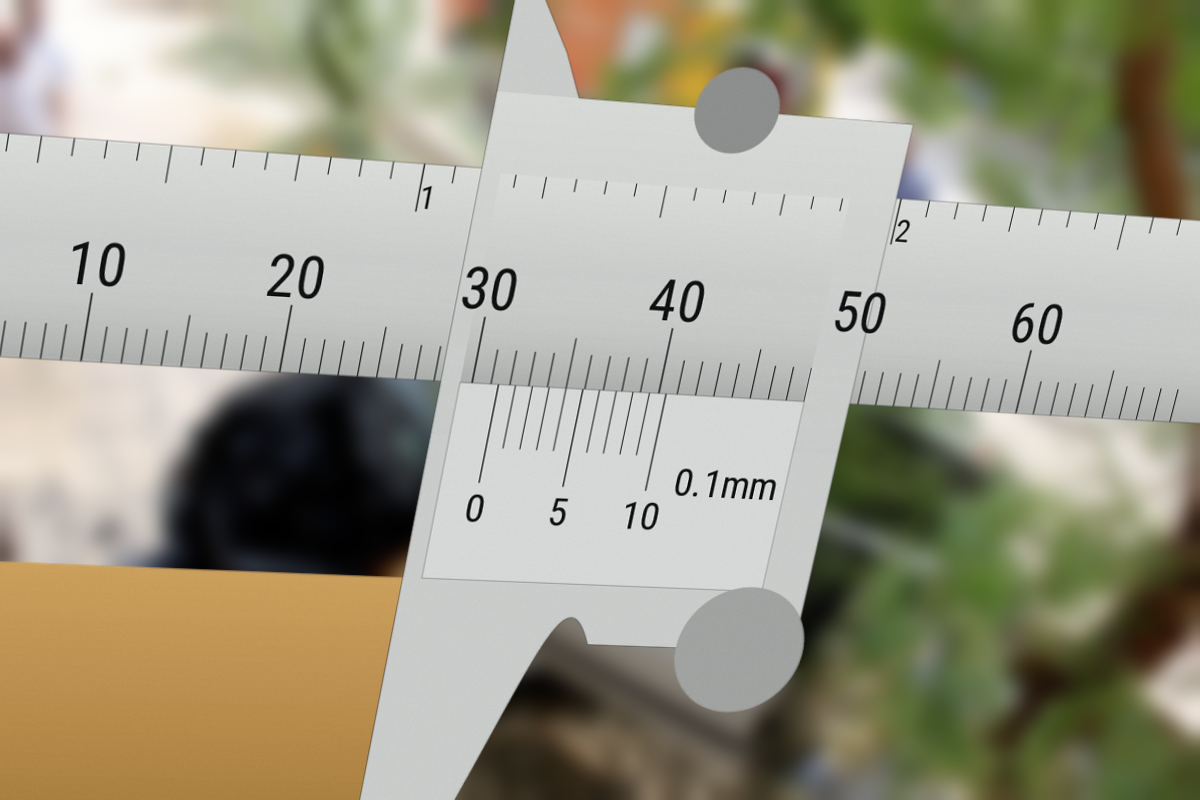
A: 31.4 mm
